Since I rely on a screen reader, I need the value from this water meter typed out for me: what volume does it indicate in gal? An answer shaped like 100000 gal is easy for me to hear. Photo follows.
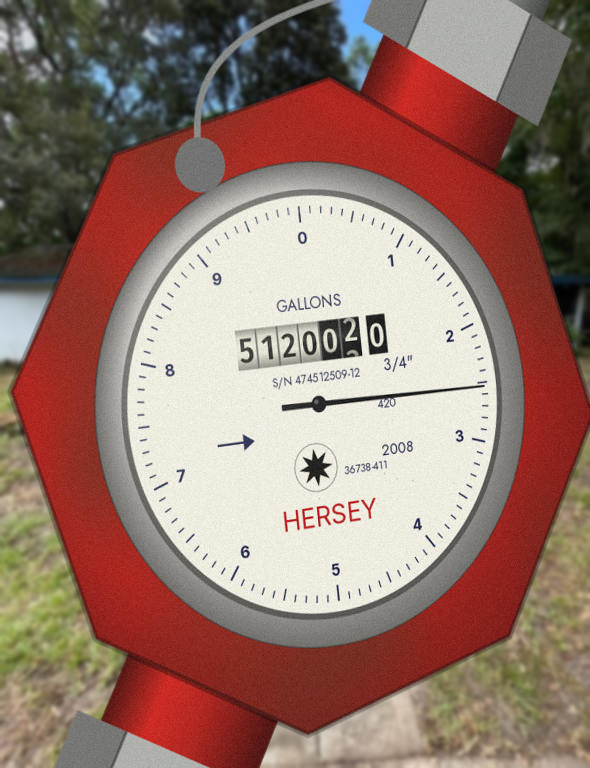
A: 5120022.5 gal
